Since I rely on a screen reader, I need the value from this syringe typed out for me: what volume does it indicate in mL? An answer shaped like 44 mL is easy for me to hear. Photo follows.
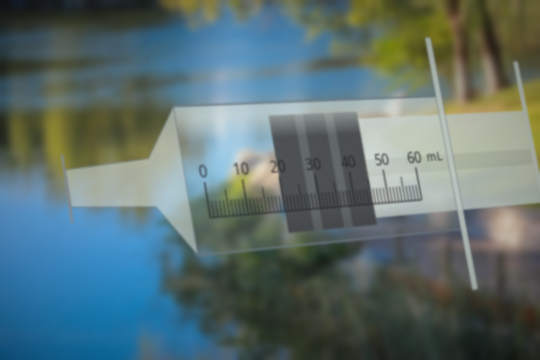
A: 20 mL
